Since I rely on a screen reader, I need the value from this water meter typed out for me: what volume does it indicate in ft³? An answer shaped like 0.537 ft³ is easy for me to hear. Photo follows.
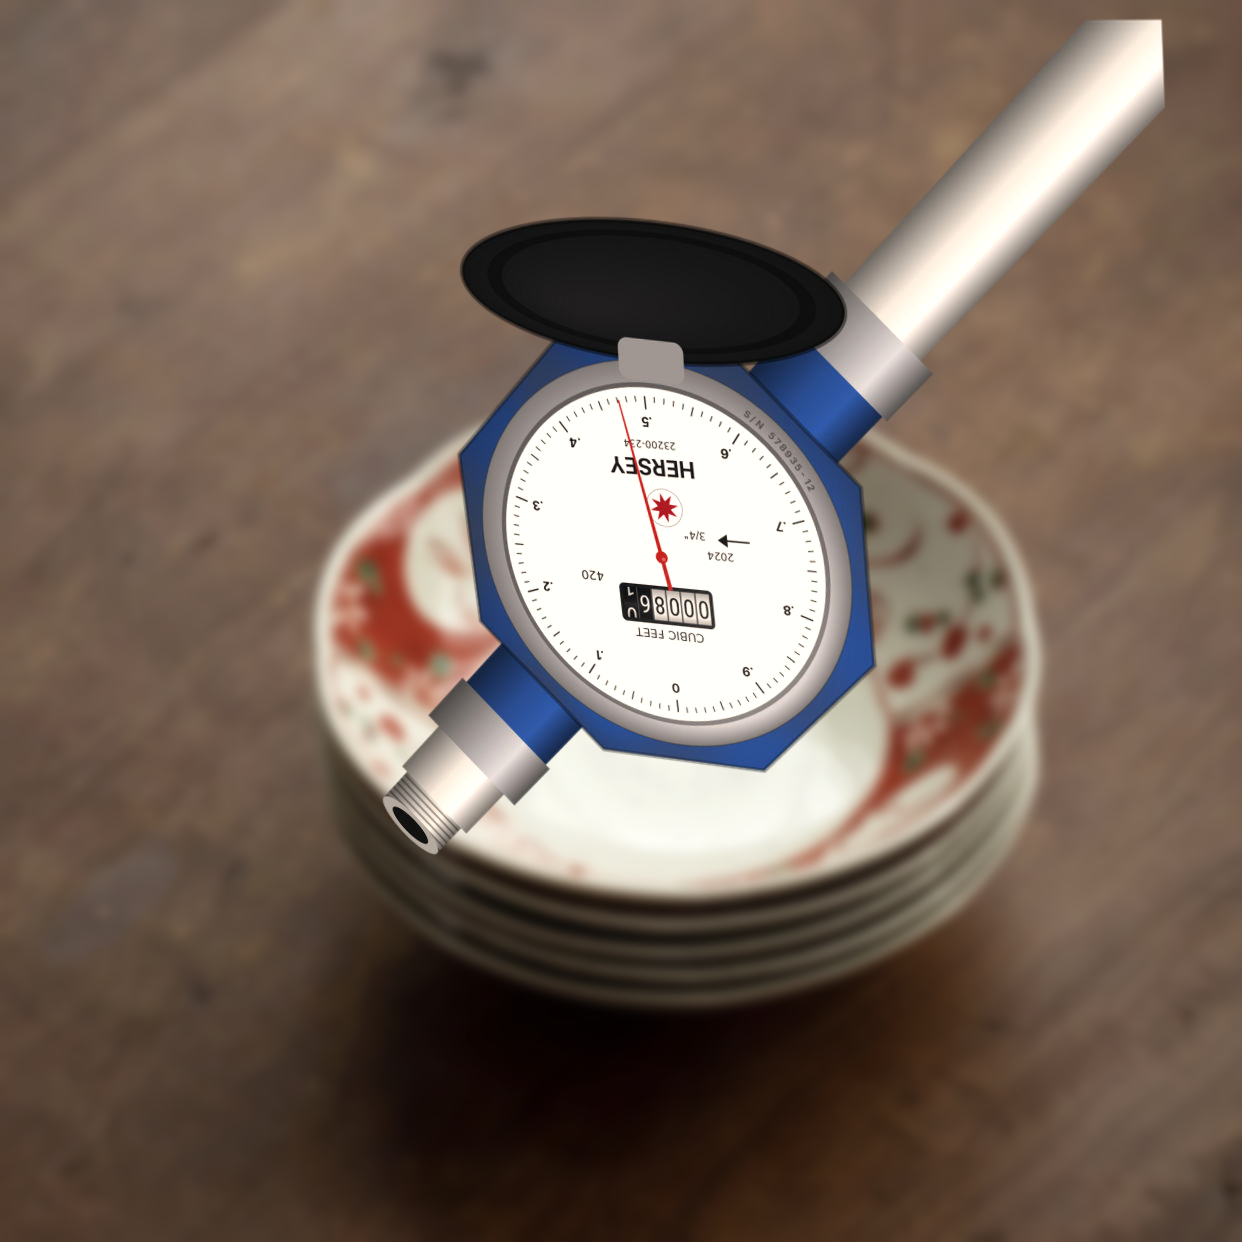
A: 860.47 ft³
